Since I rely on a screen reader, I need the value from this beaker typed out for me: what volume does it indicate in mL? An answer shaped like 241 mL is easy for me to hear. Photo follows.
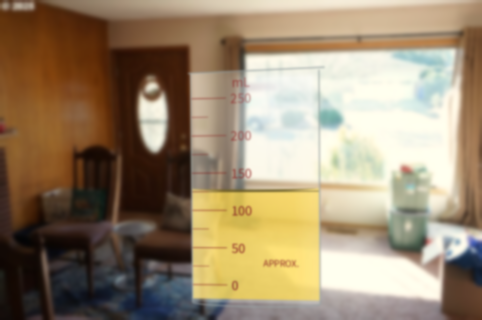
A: 125 mL
